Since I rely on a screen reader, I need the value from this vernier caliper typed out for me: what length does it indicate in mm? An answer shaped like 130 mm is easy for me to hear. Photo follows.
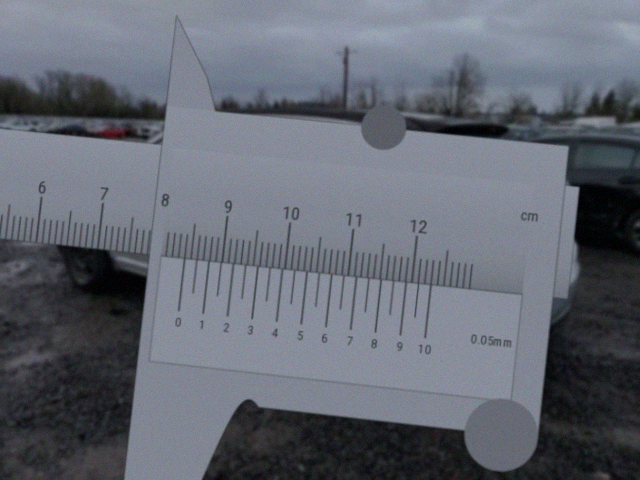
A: 84.0 mm
